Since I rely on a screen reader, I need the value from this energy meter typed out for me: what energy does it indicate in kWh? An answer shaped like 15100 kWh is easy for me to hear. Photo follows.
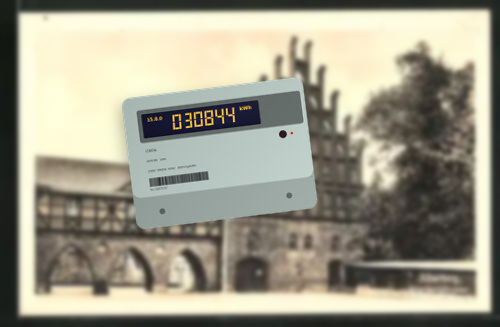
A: 30844 kWh
